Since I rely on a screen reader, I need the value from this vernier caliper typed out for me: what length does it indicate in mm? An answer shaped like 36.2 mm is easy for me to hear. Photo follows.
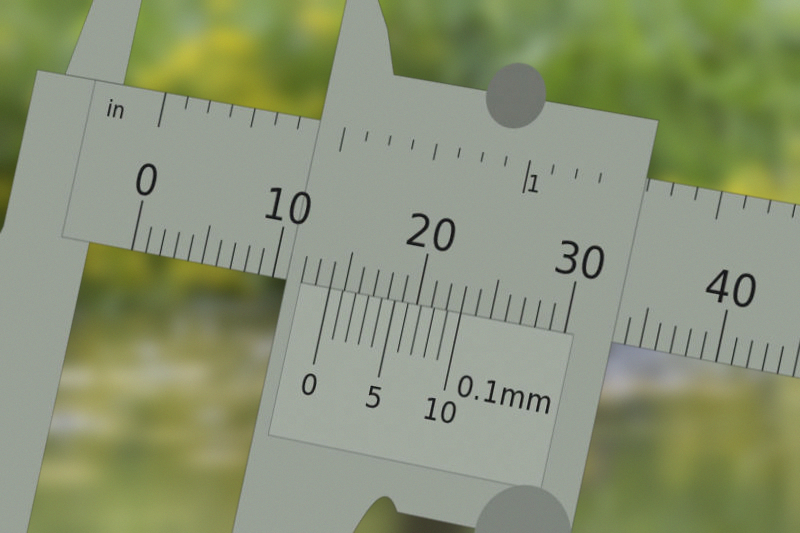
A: 14.0 mm
